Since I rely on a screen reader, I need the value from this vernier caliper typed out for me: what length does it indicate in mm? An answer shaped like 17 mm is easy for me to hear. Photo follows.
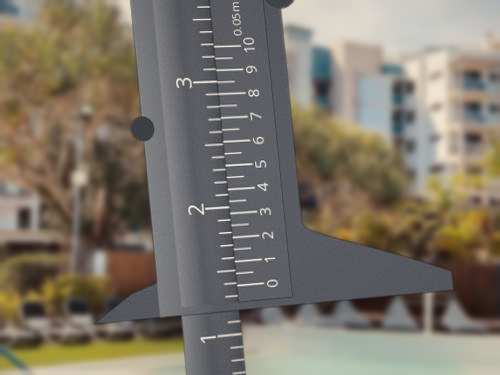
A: 13.8 mm
